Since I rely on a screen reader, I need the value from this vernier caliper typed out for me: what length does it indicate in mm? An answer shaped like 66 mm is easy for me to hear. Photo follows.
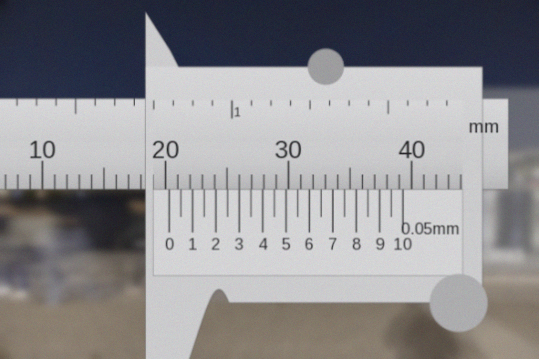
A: 20.3 mm
